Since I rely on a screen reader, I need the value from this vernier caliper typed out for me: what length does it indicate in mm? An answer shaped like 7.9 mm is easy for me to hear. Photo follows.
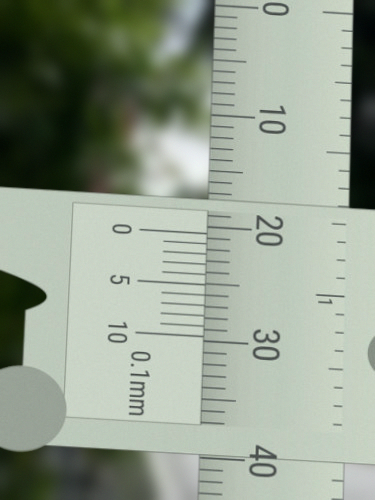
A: 20.6 mm
